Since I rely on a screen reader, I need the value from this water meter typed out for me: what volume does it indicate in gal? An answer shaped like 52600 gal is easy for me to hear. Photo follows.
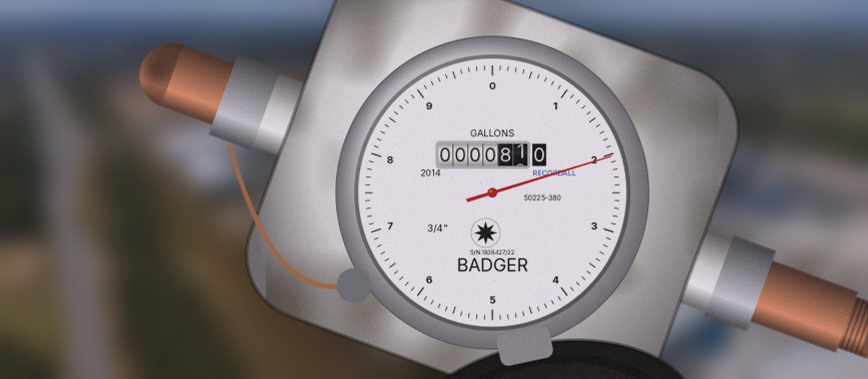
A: 812.0 gal
